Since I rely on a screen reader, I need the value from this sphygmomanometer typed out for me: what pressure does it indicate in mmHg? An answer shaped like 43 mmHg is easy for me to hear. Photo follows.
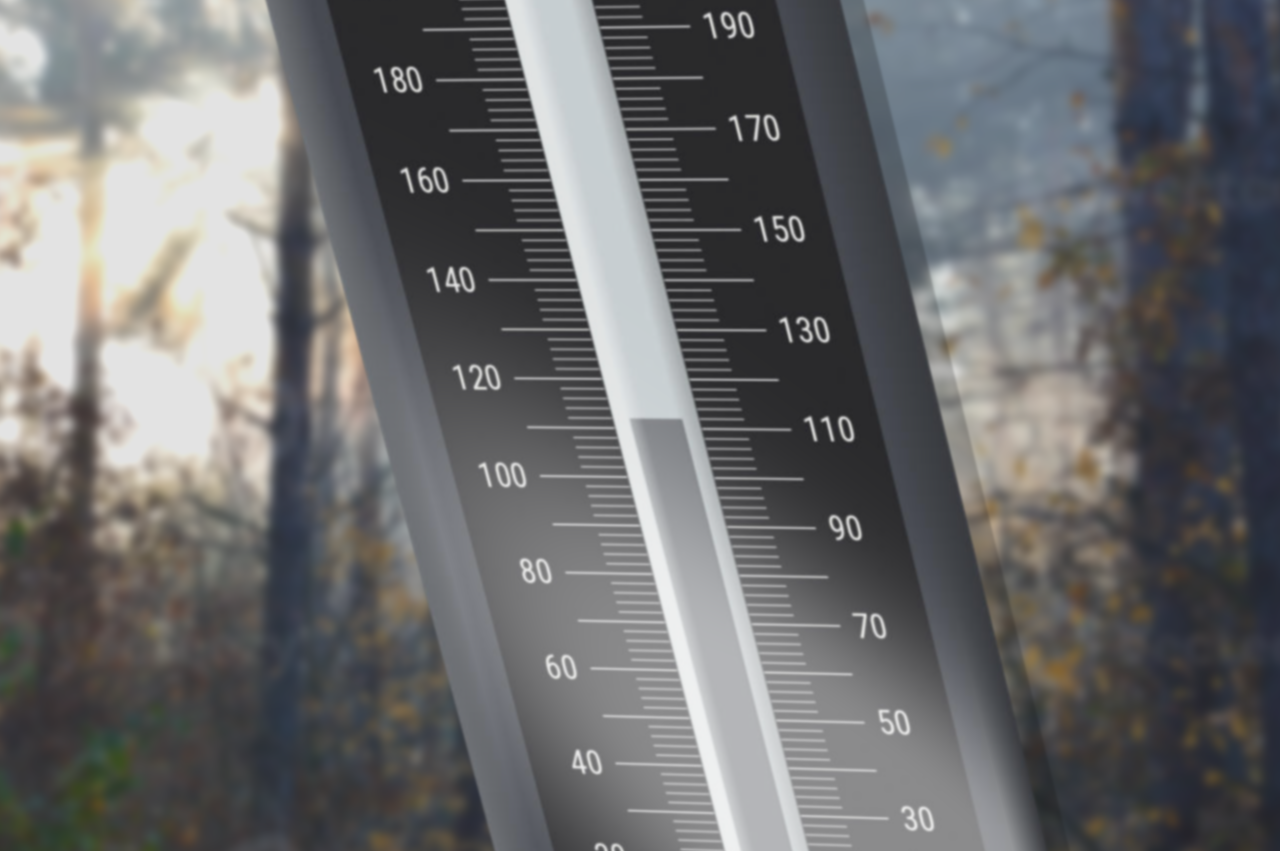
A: 112 mmHg
